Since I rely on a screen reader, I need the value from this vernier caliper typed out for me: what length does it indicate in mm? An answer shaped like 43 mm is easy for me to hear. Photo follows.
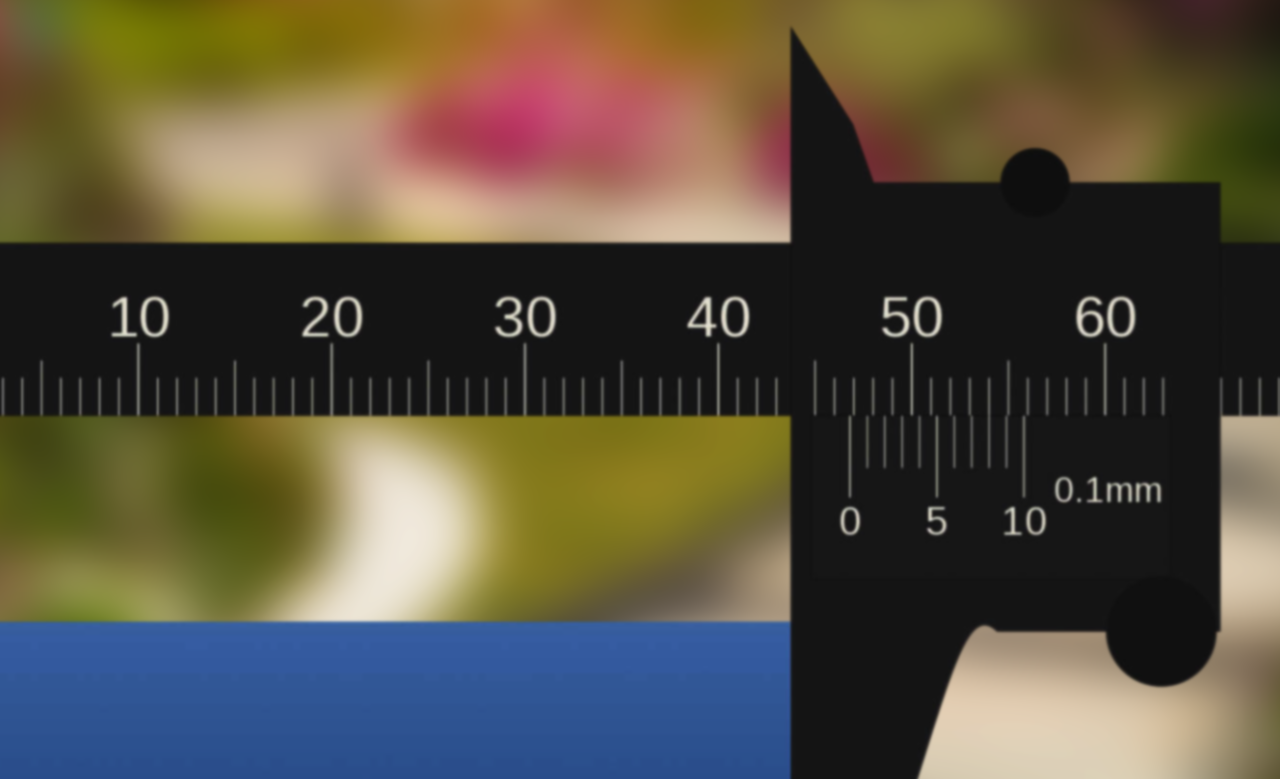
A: 46.8 mm
